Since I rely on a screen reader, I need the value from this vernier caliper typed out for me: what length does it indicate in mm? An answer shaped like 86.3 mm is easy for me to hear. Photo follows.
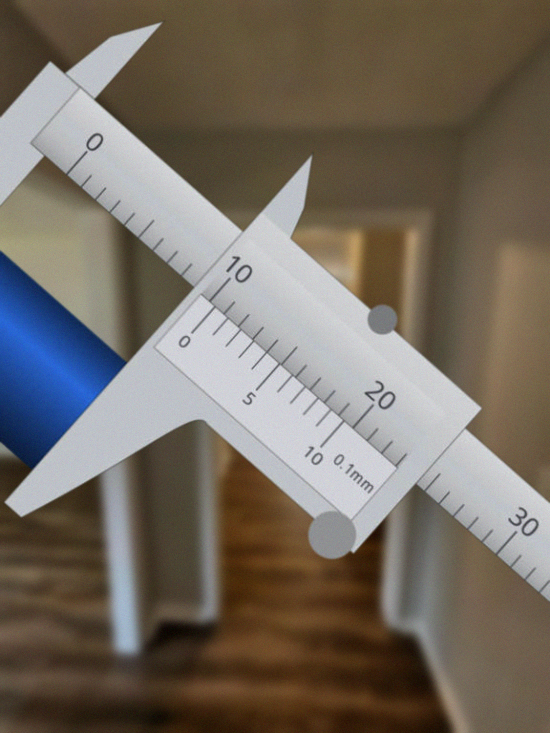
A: 10.4 mm
